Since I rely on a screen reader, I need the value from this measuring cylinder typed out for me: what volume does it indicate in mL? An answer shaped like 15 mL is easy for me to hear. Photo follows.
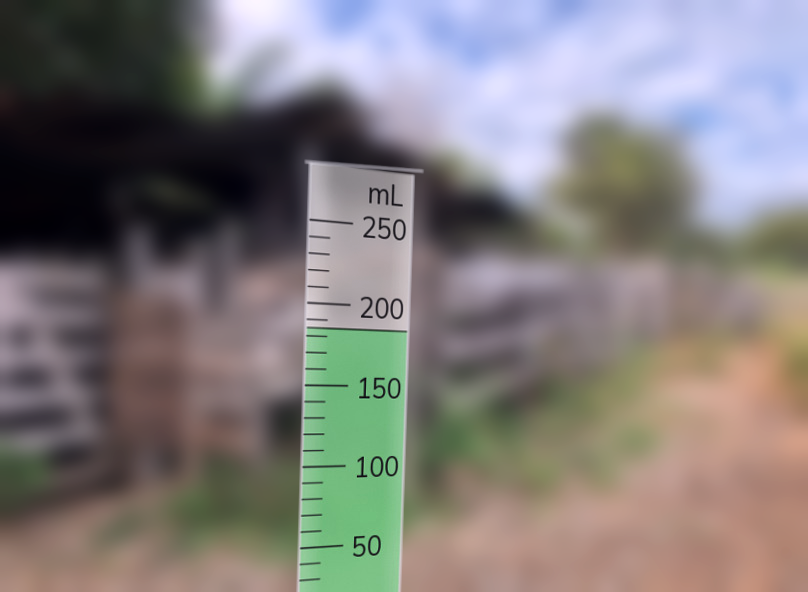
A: 185 mL
